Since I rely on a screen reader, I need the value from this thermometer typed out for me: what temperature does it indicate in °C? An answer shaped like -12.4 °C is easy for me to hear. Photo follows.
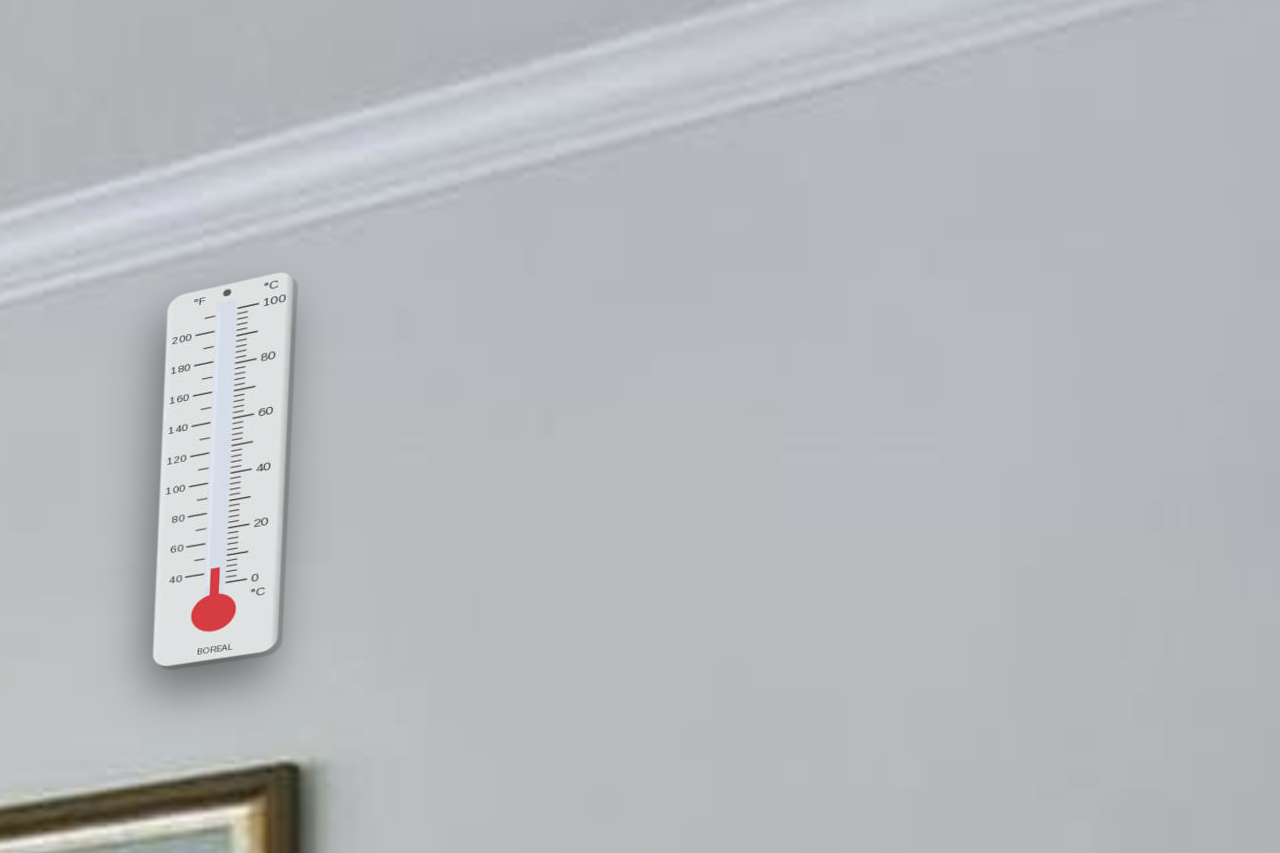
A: 6 °C
